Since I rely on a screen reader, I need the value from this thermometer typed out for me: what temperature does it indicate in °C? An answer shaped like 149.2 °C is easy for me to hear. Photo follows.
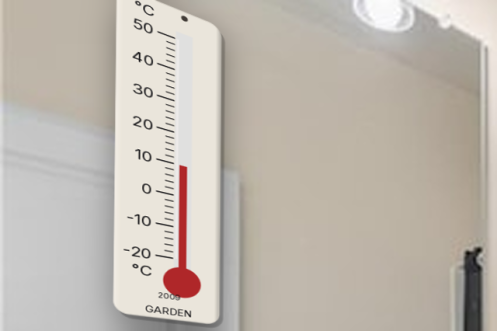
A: 10 °C
